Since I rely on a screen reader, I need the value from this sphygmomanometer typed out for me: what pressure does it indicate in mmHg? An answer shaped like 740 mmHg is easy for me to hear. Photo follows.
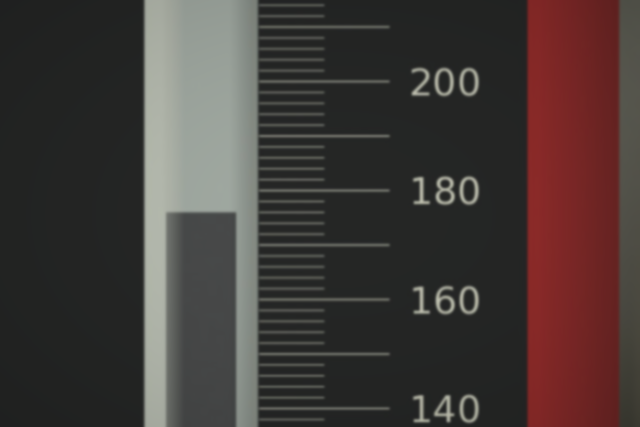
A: 176 mmHg
